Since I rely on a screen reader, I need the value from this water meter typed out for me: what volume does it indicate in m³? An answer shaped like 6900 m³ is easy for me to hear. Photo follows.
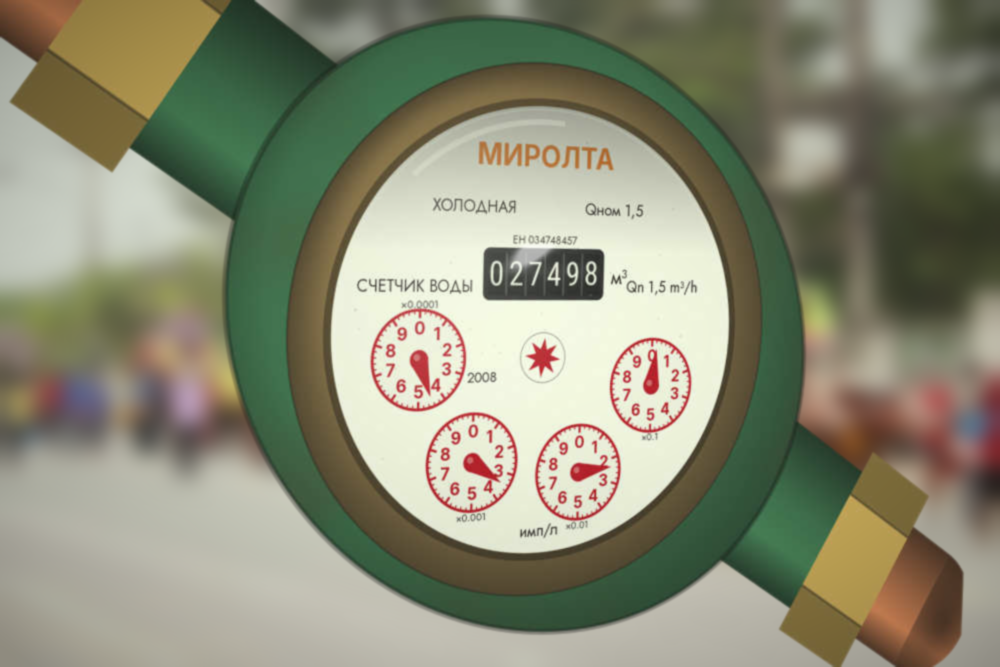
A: 27498.0234 m³
